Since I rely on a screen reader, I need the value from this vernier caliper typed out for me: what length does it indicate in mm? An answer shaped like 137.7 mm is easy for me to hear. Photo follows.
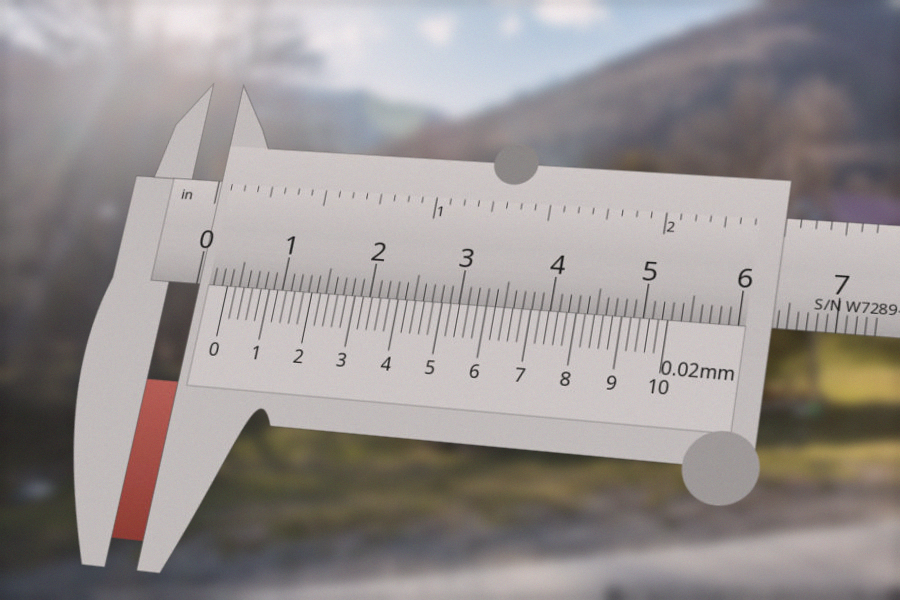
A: 3.6 mm
